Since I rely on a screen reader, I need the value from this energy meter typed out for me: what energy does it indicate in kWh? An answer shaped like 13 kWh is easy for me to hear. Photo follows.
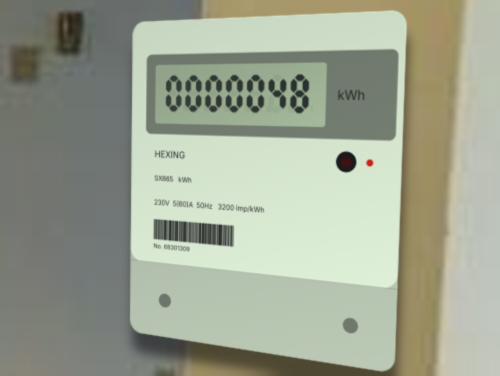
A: 48 kWh
